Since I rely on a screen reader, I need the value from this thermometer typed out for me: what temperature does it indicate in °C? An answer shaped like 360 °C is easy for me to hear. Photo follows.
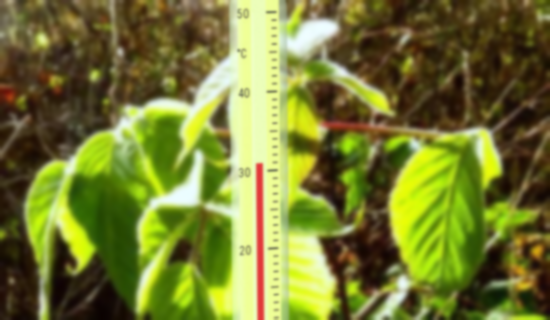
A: 31 °C
